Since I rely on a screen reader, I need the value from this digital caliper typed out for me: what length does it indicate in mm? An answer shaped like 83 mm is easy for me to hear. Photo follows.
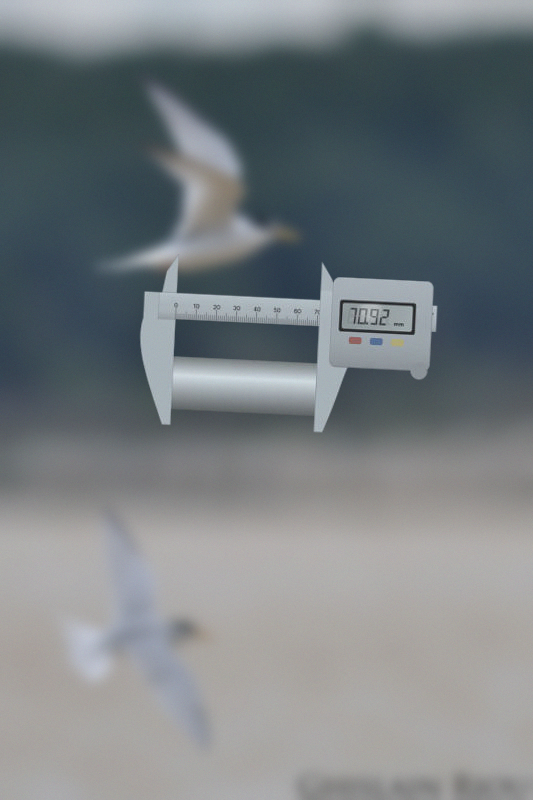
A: 70.92 mm
